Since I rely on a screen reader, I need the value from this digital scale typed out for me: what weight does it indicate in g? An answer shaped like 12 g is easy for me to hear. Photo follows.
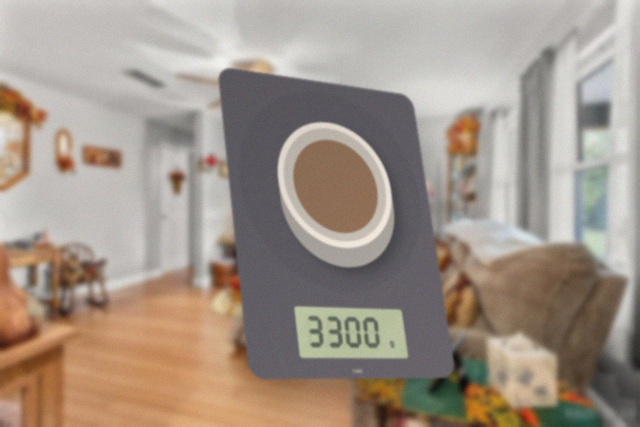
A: 3300 g
